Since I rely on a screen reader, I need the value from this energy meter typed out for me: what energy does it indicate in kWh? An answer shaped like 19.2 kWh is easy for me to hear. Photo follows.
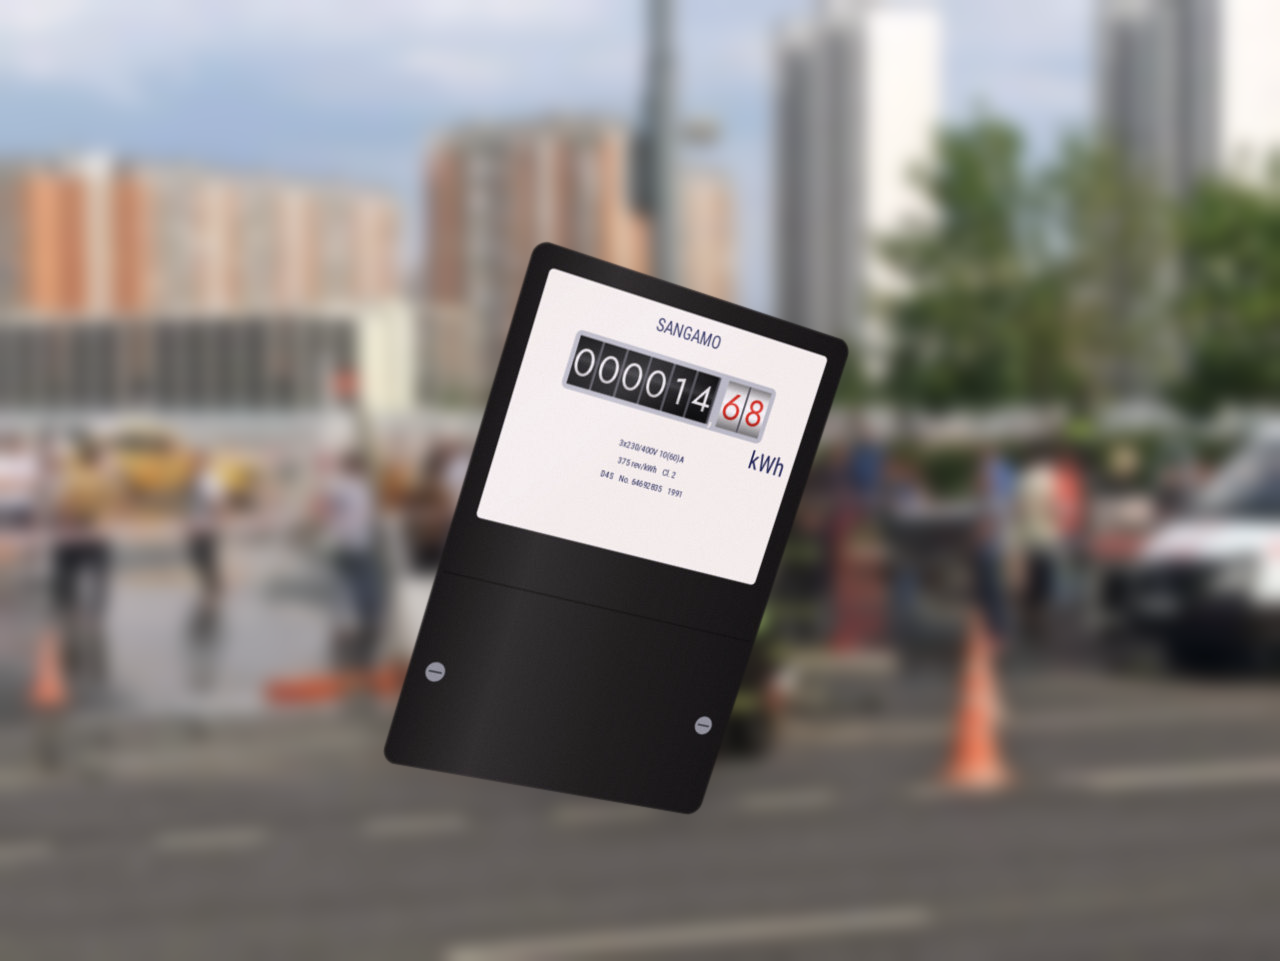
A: 14.68 kWh
